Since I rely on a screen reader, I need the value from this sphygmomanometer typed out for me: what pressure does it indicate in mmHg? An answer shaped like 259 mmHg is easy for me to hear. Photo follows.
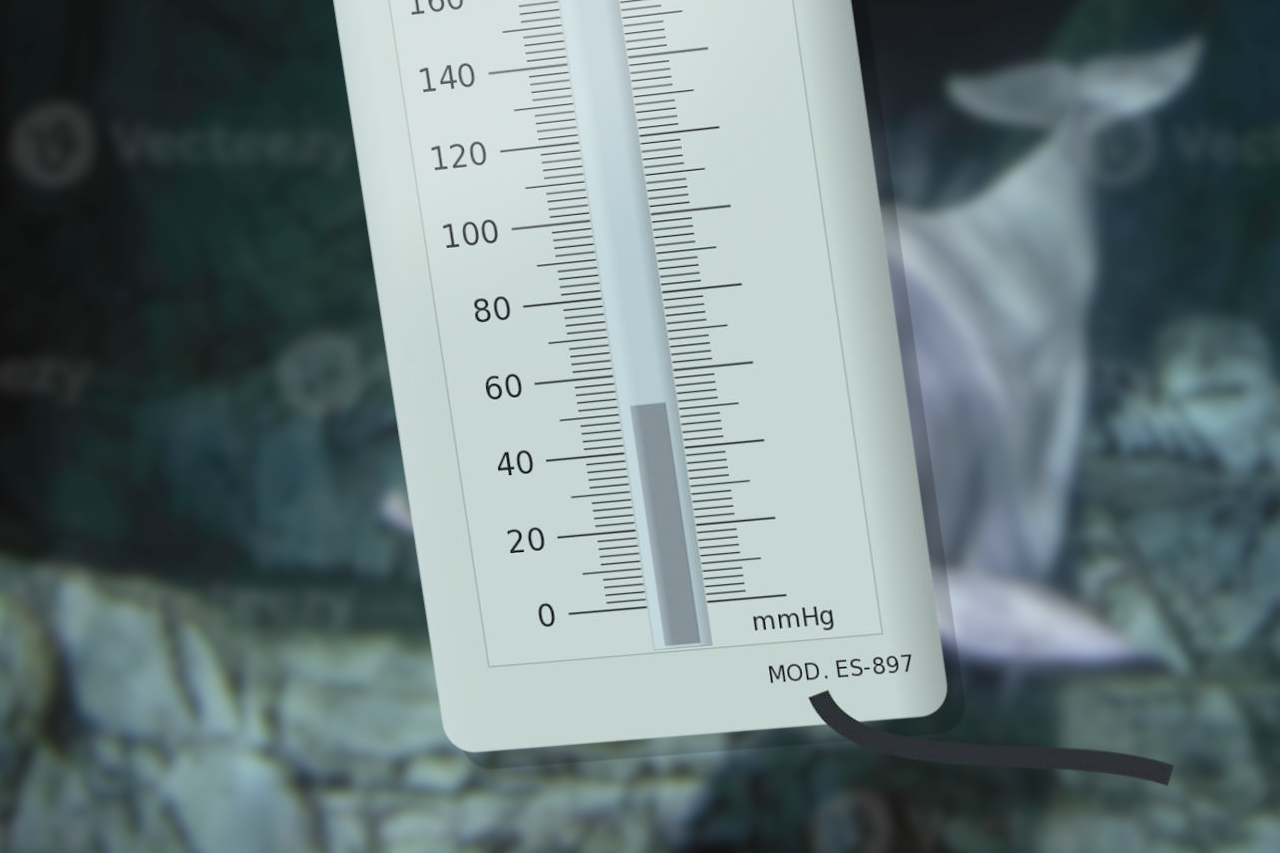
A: 52 mmHg
